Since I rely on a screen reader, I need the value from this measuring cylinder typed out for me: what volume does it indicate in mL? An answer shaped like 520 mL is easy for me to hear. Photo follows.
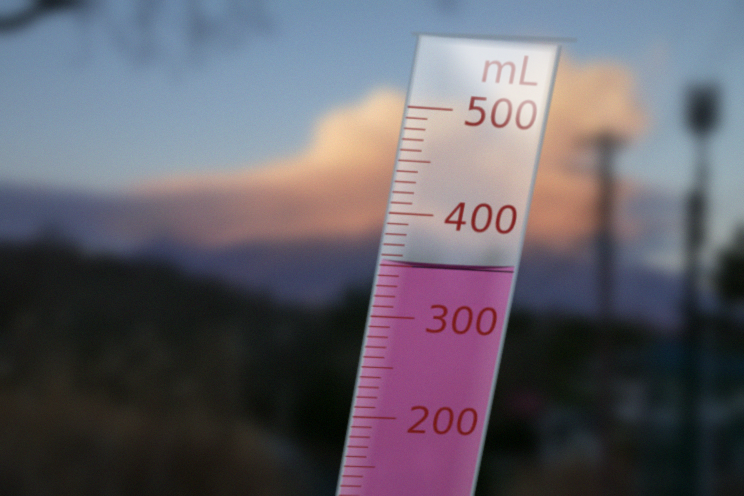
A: 350 mL
